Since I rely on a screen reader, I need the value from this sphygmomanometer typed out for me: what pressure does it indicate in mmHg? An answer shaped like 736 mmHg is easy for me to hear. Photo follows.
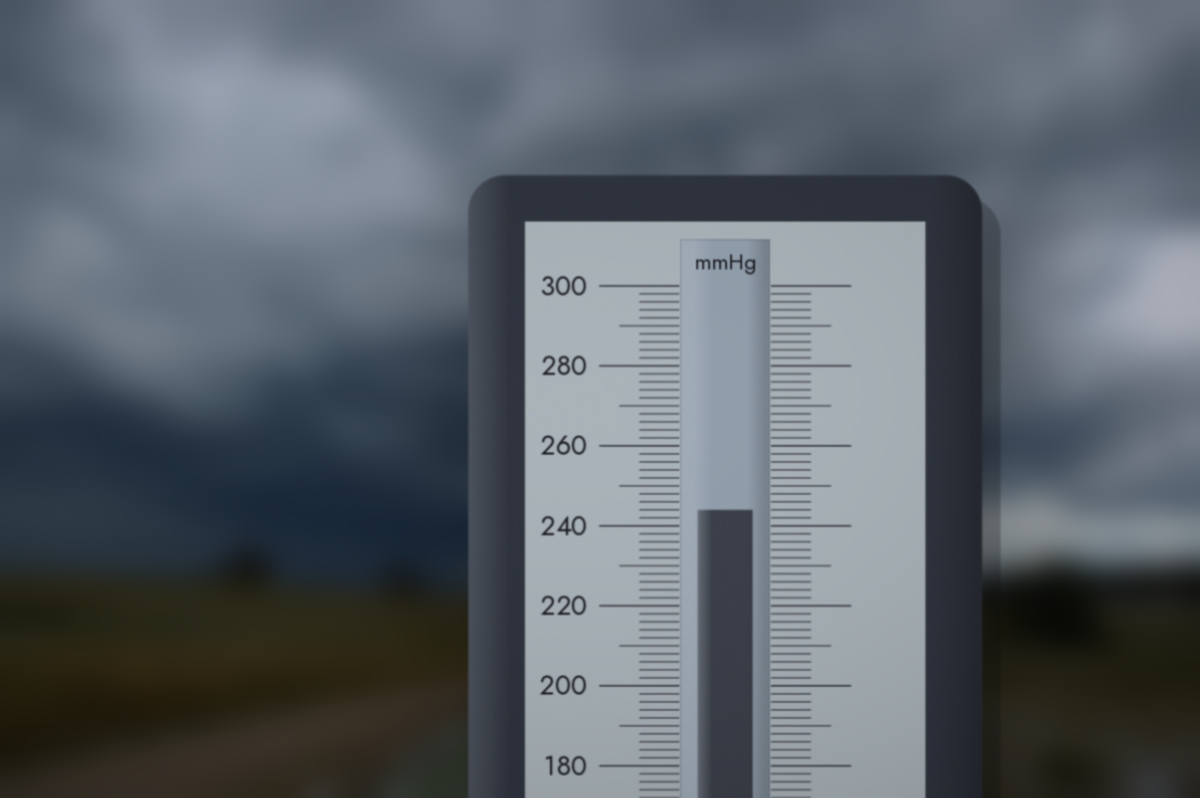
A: 244 mmHg
